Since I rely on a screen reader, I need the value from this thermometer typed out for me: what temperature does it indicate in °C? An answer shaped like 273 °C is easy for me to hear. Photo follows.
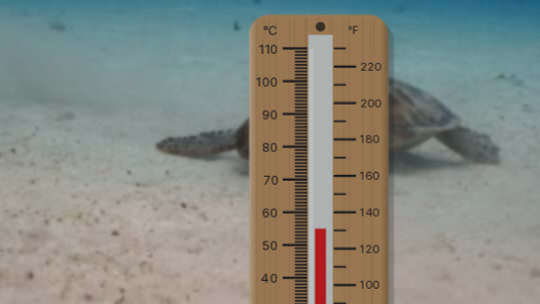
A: 55 °C
